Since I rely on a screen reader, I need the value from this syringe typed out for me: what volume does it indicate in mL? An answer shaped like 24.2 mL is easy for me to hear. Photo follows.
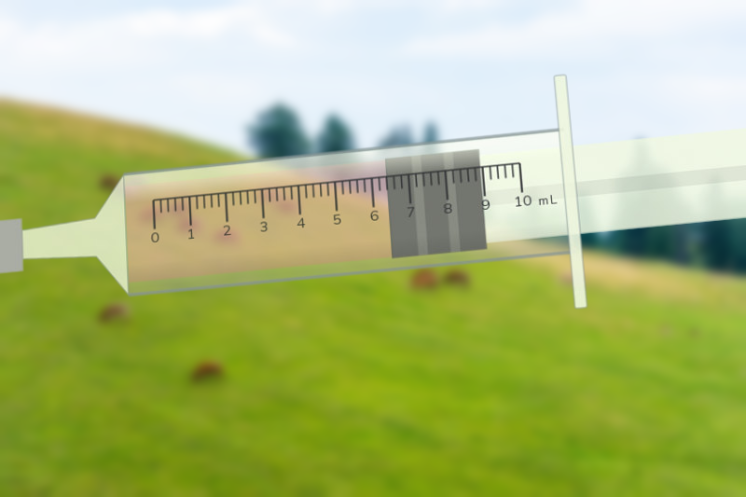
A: 6.4 mL
